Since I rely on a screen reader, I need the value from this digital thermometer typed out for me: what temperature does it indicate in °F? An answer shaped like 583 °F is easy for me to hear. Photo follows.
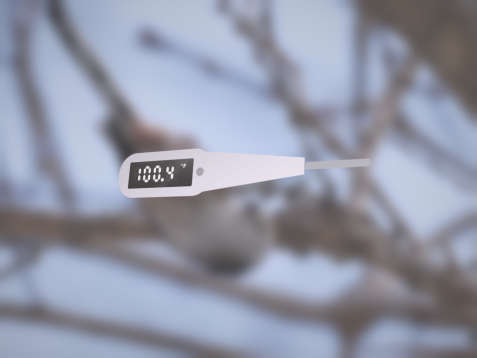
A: 100.4 °F
